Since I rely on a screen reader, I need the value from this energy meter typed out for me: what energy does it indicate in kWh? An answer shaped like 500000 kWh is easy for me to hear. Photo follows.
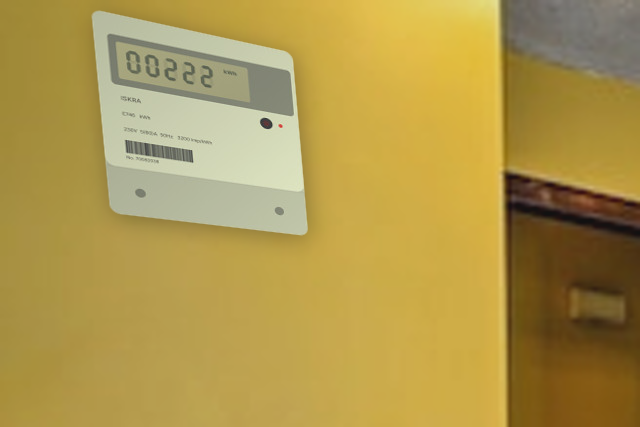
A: 222 kWh
